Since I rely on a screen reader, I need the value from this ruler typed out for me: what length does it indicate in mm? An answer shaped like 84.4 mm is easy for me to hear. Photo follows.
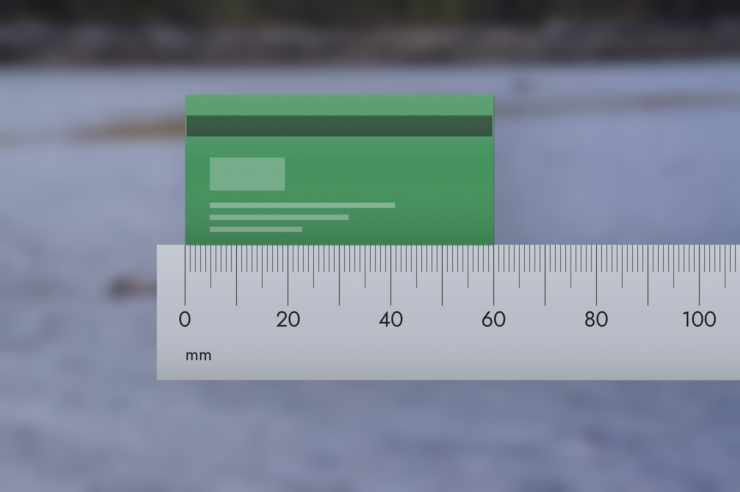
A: 60 mm
